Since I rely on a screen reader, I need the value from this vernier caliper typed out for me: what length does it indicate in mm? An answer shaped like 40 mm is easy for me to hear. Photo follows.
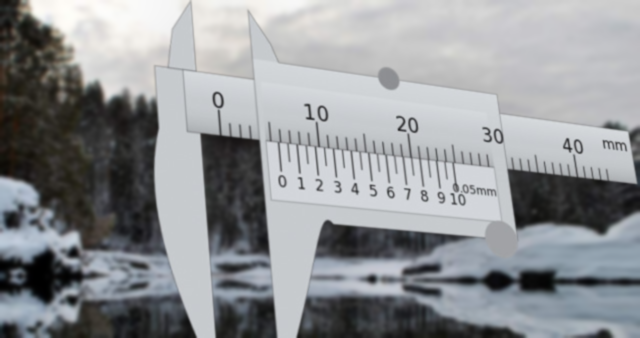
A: 5.8 mm
